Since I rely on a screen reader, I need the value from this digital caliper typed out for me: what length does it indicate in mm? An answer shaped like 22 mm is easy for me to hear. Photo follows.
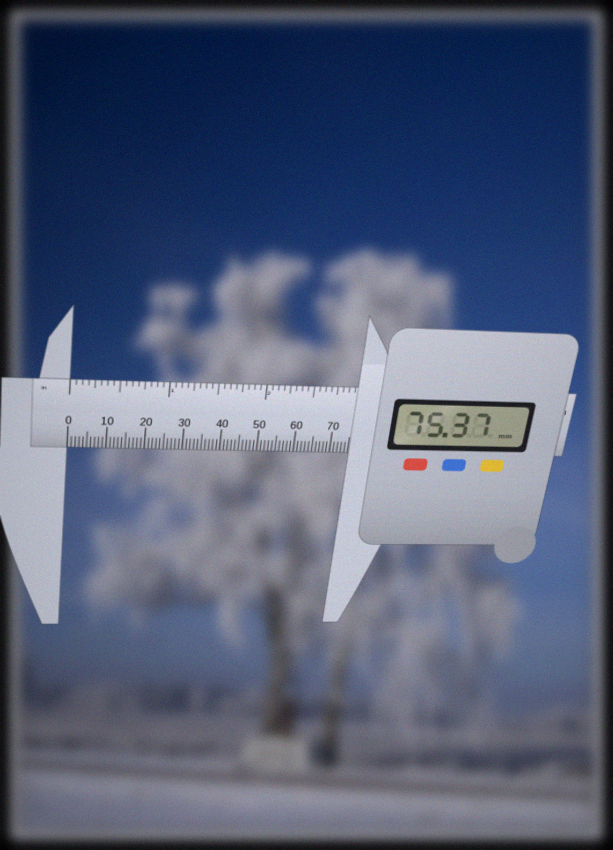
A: 75.37 mm
